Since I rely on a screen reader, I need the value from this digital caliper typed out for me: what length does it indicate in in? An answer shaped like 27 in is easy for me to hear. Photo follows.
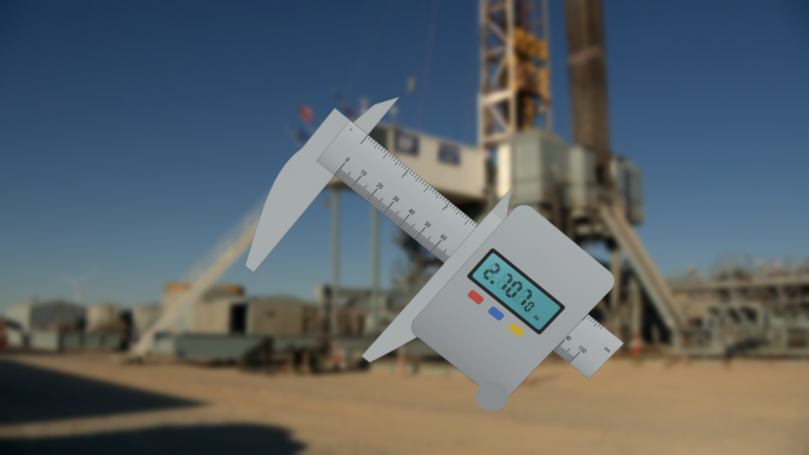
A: 2.7070 in
